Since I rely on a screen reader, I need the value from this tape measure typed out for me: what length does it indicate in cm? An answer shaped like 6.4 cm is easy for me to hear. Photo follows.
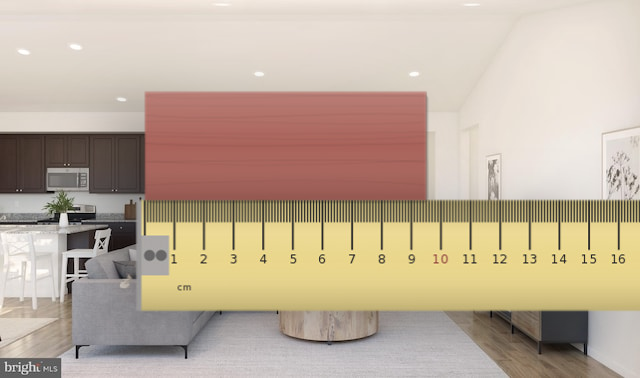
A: 9.5 cm
